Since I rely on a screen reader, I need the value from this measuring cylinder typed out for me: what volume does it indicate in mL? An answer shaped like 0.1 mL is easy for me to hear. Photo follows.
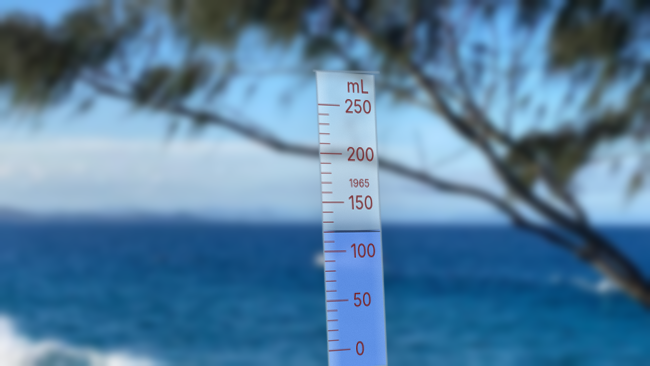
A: 120 mL
